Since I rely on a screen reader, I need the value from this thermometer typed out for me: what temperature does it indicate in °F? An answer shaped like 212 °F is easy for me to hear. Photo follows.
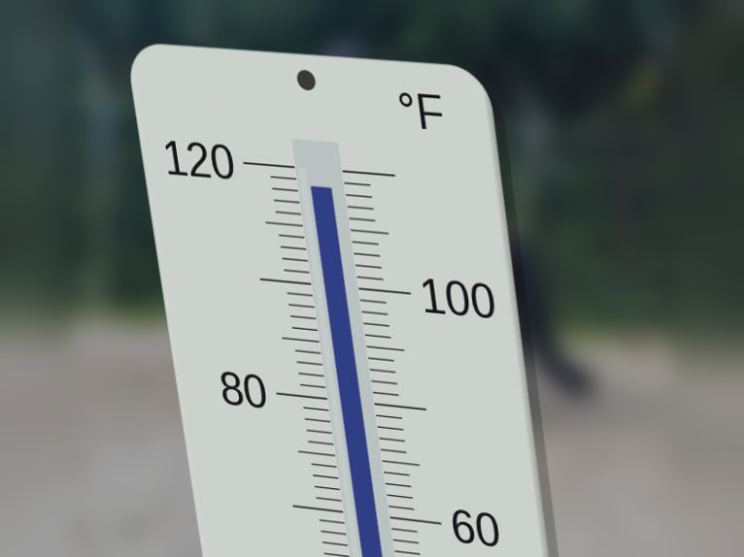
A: 117 °F
